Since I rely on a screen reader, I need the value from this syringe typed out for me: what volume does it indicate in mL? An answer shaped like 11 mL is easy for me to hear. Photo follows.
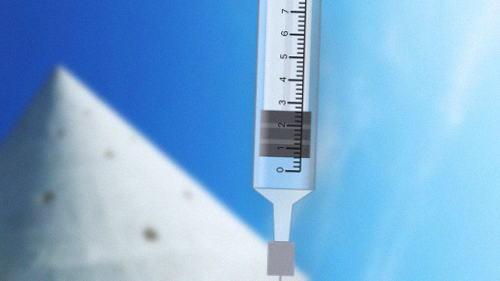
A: 0.6 mL
